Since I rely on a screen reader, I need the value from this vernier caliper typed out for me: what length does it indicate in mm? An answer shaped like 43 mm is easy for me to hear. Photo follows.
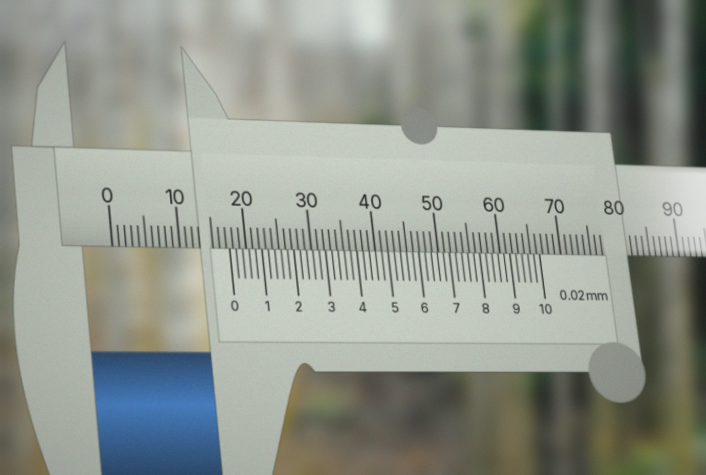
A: 17.5 mm
